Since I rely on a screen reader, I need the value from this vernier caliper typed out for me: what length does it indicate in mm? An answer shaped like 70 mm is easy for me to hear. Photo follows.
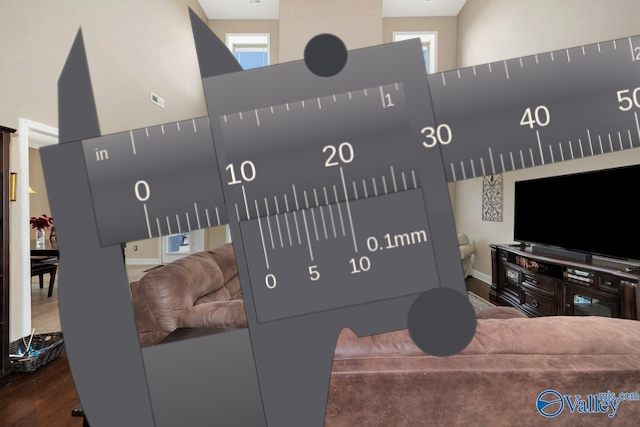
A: 11.0 mm
